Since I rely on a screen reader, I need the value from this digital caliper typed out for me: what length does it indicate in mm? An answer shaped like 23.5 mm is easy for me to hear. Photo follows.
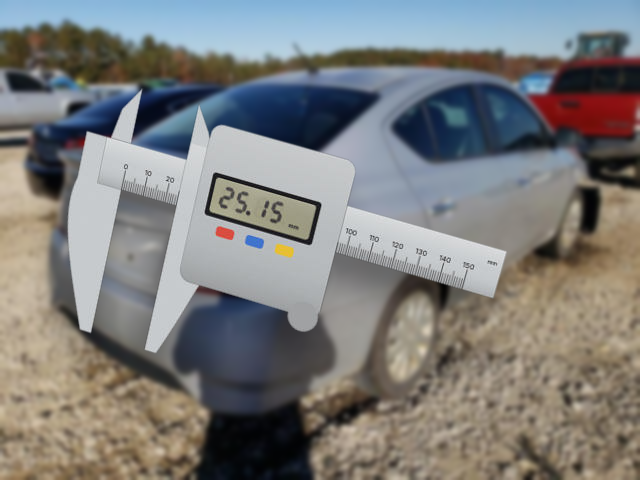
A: 25.15 mm
